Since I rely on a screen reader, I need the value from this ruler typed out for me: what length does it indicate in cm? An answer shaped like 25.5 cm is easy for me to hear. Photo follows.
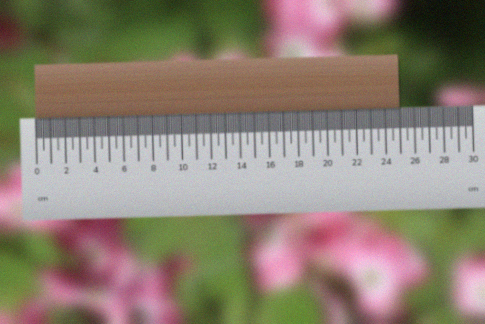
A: 25 cm
